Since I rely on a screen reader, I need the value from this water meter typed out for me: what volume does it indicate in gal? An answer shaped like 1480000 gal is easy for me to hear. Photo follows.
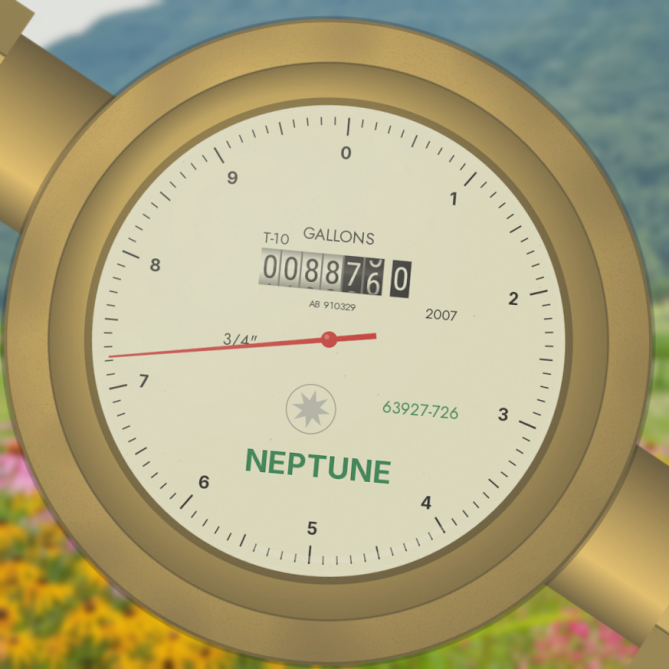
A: 88757.2 gal
